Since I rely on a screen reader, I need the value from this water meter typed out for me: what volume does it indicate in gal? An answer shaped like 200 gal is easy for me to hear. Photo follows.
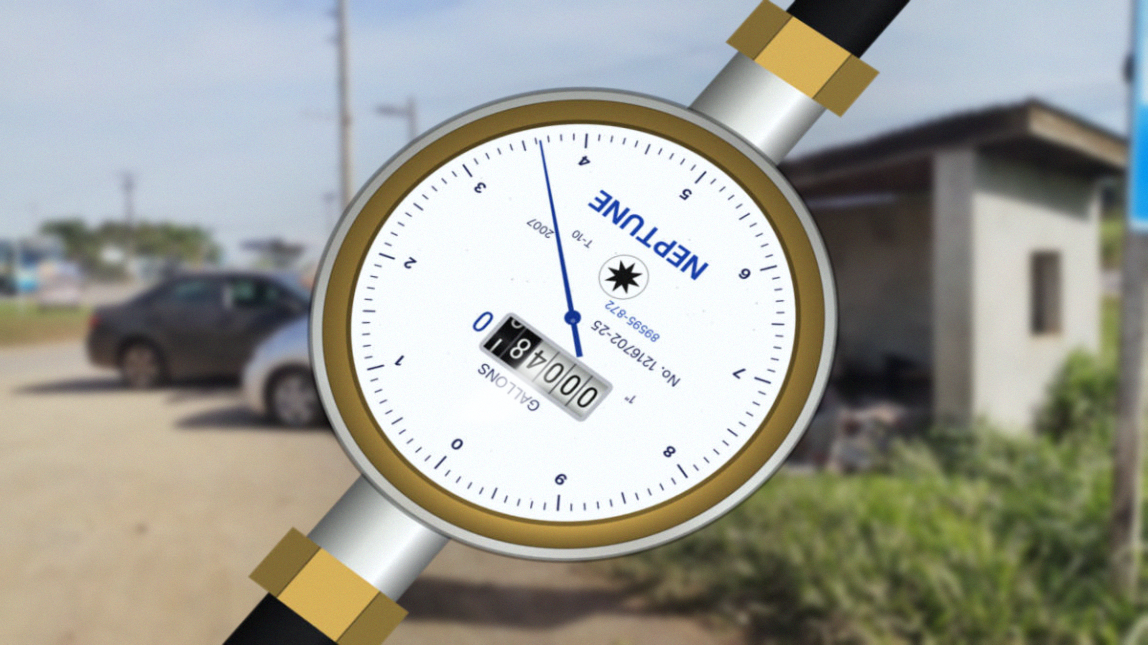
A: 4813.6 gal
